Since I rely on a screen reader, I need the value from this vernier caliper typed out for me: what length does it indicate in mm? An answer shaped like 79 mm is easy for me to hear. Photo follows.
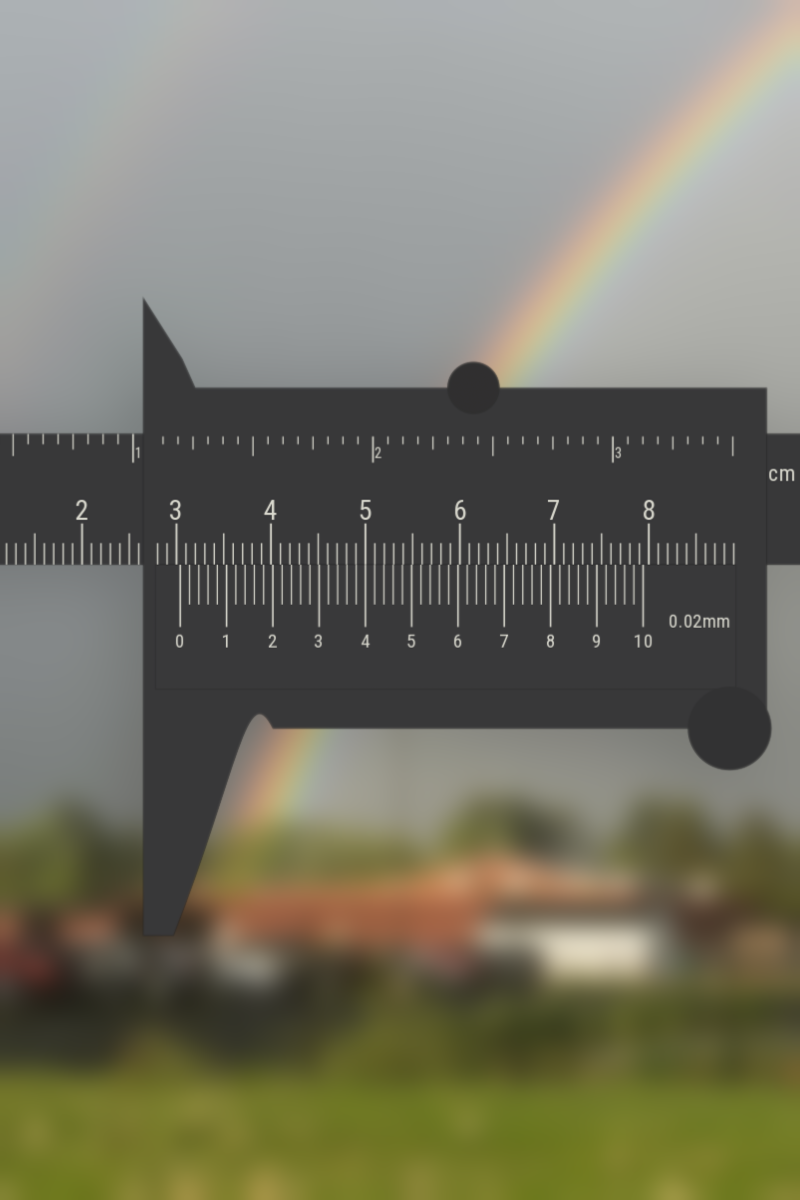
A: 30.4 mm
